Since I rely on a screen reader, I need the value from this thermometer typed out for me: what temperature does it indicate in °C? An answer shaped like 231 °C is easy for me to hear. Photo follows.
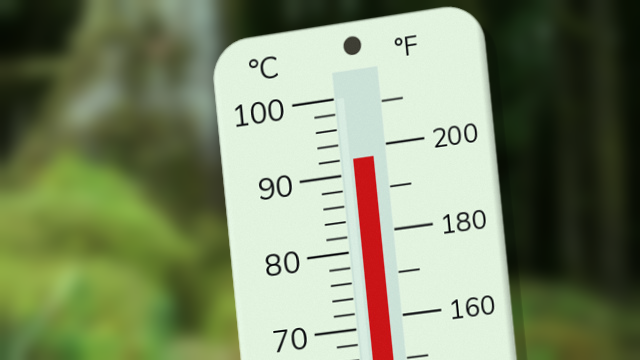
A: 92 °C
